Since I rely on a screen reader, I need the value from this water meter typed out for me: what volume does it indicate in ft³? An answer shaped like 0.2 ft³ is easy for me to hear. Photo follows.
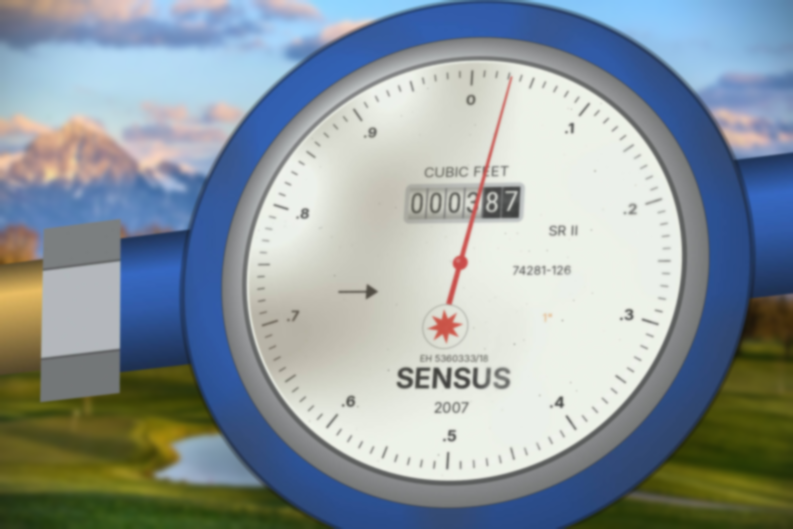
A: 387.03 ft³
